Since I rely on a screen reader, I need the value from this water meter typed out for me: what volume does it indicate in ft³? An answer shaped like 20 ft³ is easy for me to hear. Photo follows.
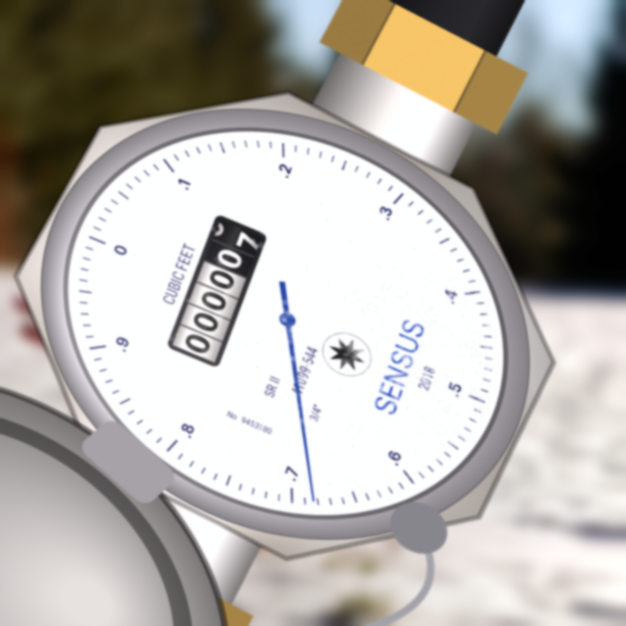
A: 6.68 ft³
